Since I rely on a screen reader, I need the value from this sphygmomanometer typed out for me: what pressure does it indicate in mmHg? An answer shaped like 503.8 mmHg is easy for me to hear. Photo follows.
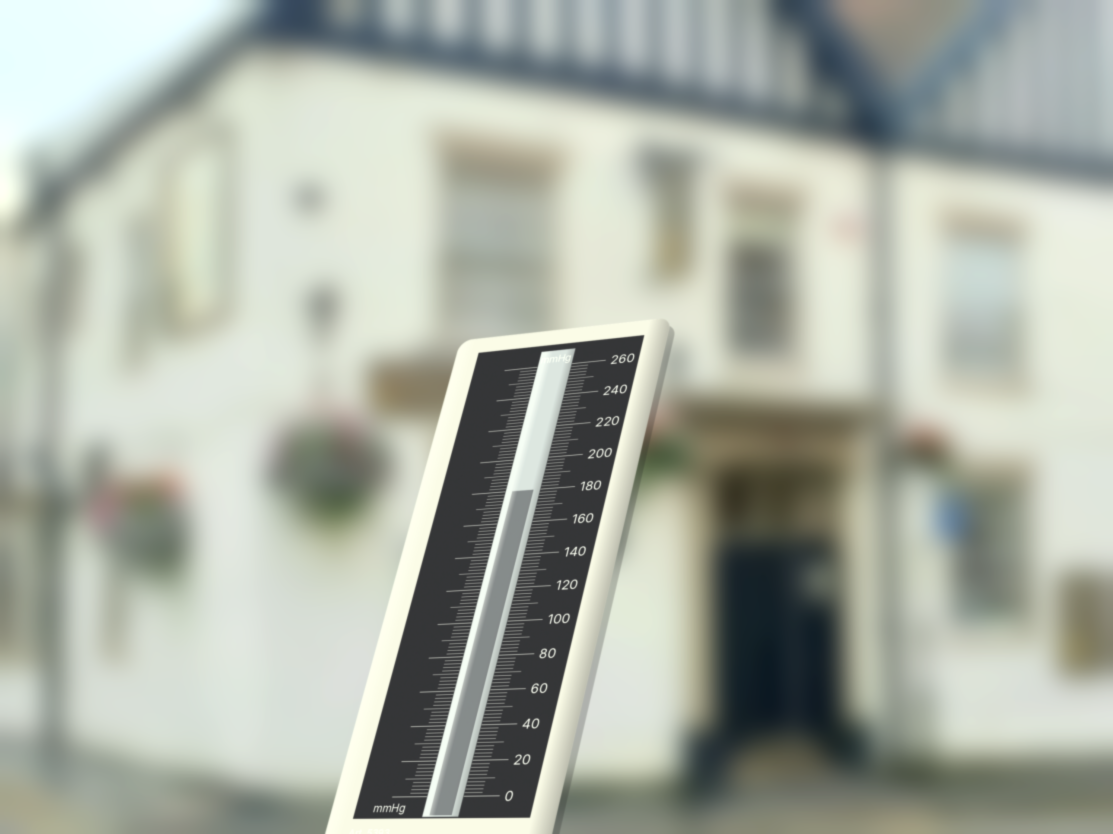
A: 180 mmHg
